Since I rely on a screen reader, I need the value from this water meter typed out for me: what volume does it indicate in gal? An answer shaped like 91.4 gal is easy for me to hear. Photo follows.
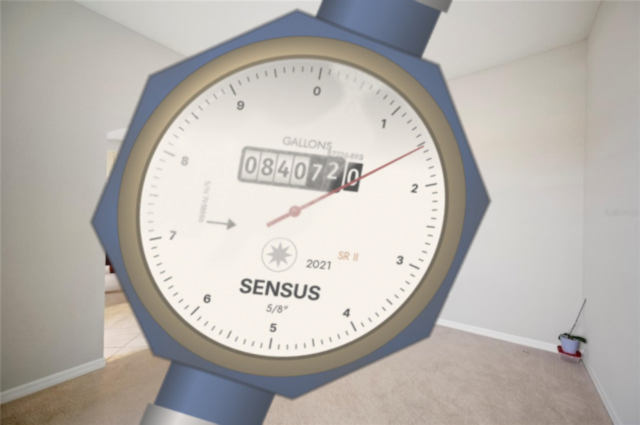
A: 840721.5 gal
